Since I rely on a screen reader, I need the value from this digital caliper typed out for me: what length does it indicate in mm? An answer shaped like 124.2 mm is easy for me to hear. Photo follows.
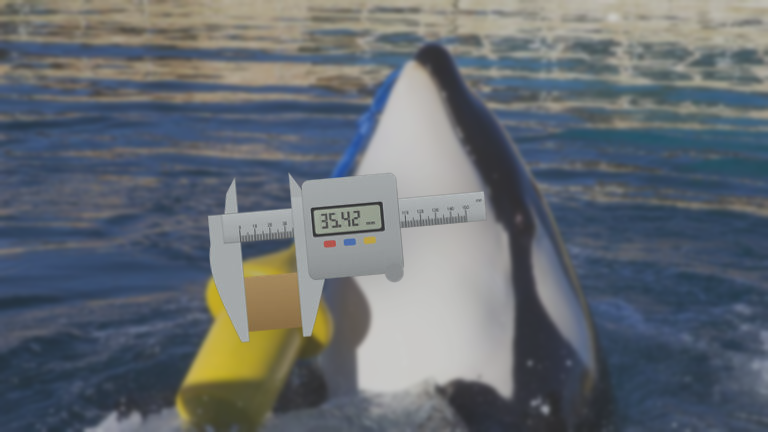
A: 35.42 mm
